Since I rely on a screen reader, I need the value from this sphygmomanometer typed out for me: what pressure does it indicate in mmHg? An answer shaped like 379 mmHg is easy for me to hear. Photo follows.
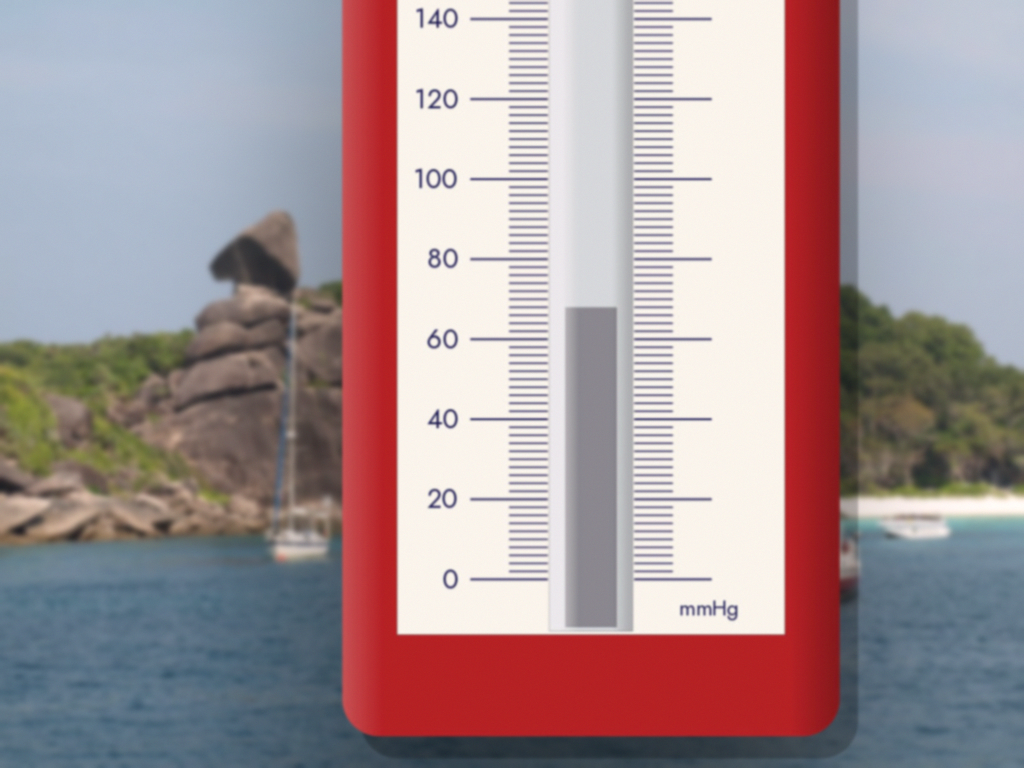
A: 68 mmHg
